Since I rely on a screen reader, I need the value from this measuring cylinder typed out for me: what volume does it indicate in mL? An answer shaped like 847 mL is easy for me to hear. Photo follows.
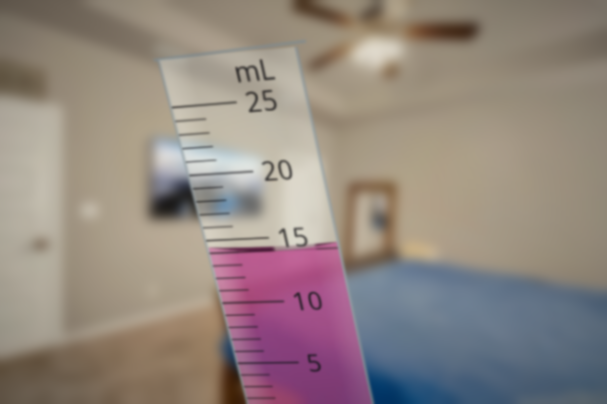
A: 14 mL
